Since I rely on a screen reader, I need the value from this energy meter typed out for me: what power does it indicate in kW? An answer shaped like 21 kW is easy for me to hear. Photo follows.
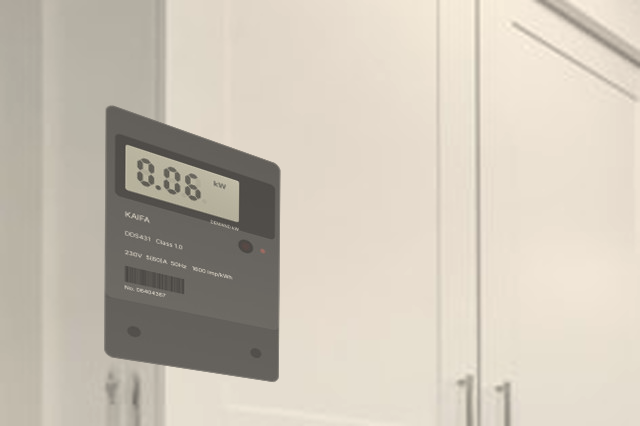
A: 0.06 kW
